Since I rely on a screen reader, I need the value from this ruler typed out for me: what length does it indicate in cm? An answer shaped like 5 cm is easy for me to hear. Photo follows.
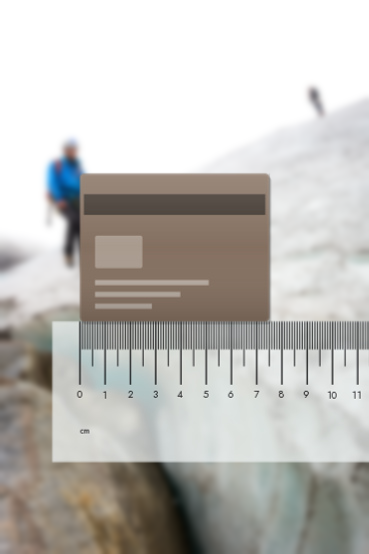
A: 7.5 cm
